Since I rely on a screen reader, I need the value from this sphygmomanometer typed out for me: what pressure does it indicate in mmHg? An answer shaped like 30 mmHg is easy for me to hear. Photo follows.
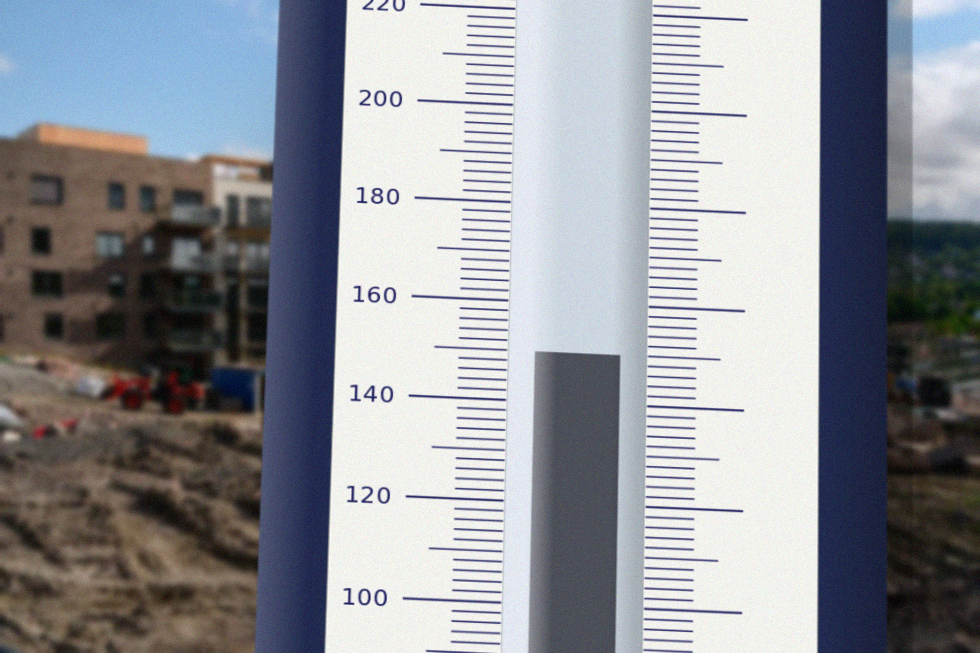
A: 150 mmHg
